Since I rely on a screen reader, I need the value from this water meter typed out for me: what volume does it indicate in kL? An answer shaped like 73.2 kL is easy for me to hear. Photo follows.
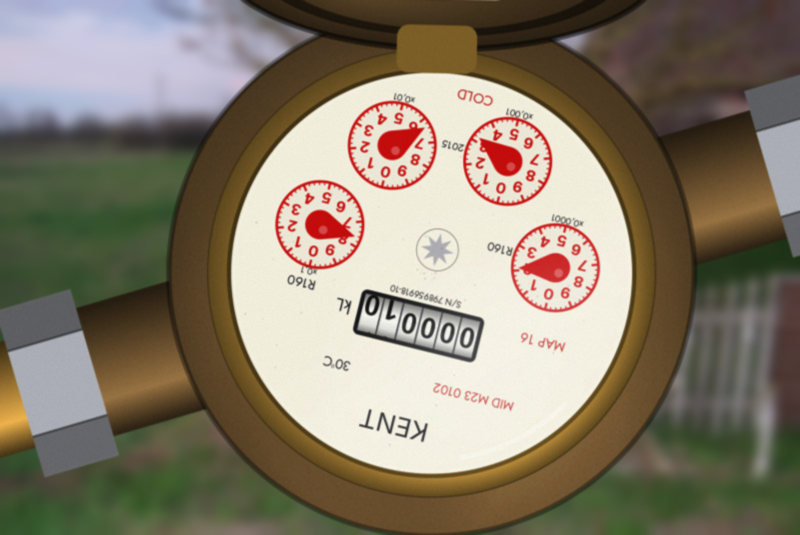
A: 9.7632 kL
